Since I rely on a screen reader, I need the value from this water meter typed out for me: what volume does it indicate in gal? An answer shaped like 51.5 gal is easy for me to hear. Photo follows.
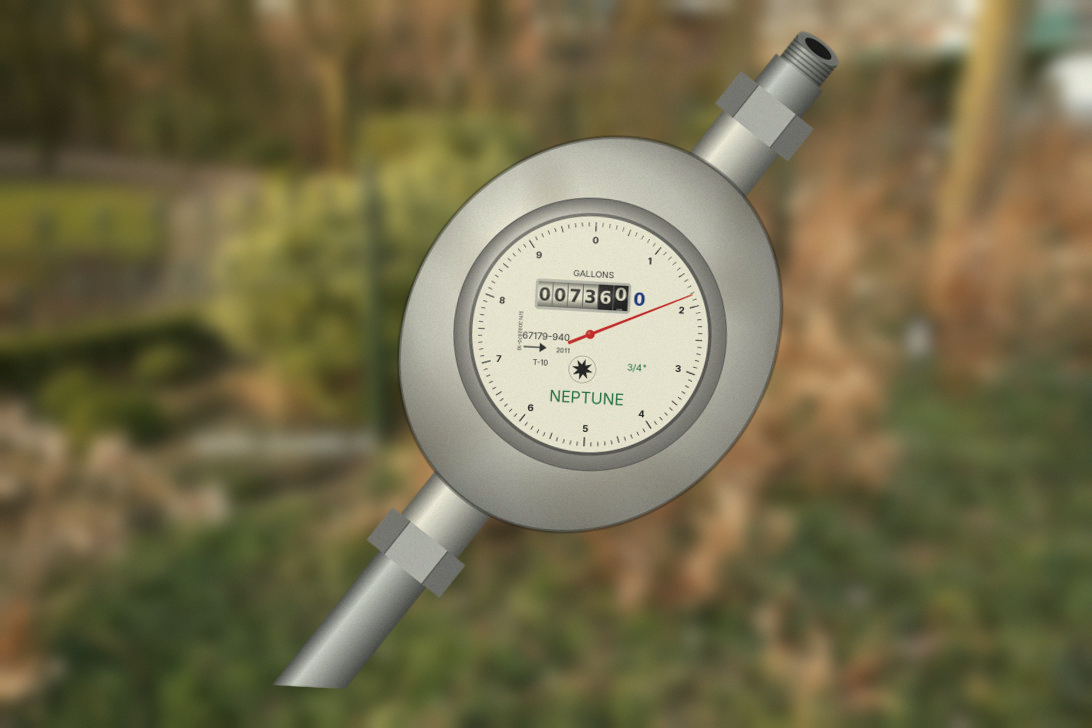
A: 73601.8 gal
